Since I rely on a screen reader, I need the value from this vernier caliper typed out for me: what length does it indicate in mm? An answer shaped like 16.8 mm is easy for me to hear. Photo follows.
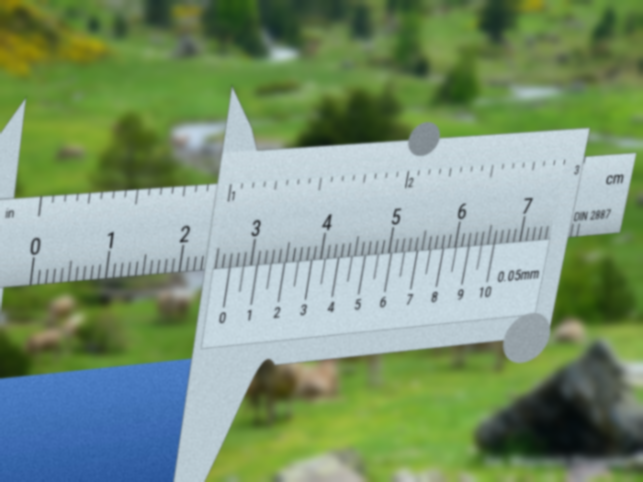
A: 27.0 mm
